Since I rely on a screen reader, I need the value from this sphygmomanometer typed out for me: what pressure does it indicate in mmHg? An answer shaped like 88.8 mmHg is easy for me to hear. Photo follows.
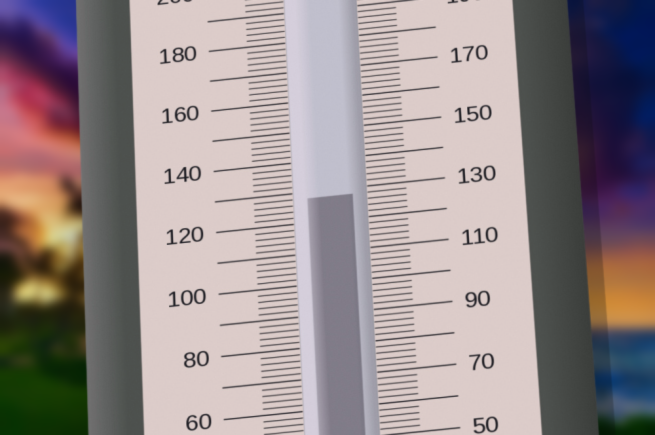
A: 128 mmHg
